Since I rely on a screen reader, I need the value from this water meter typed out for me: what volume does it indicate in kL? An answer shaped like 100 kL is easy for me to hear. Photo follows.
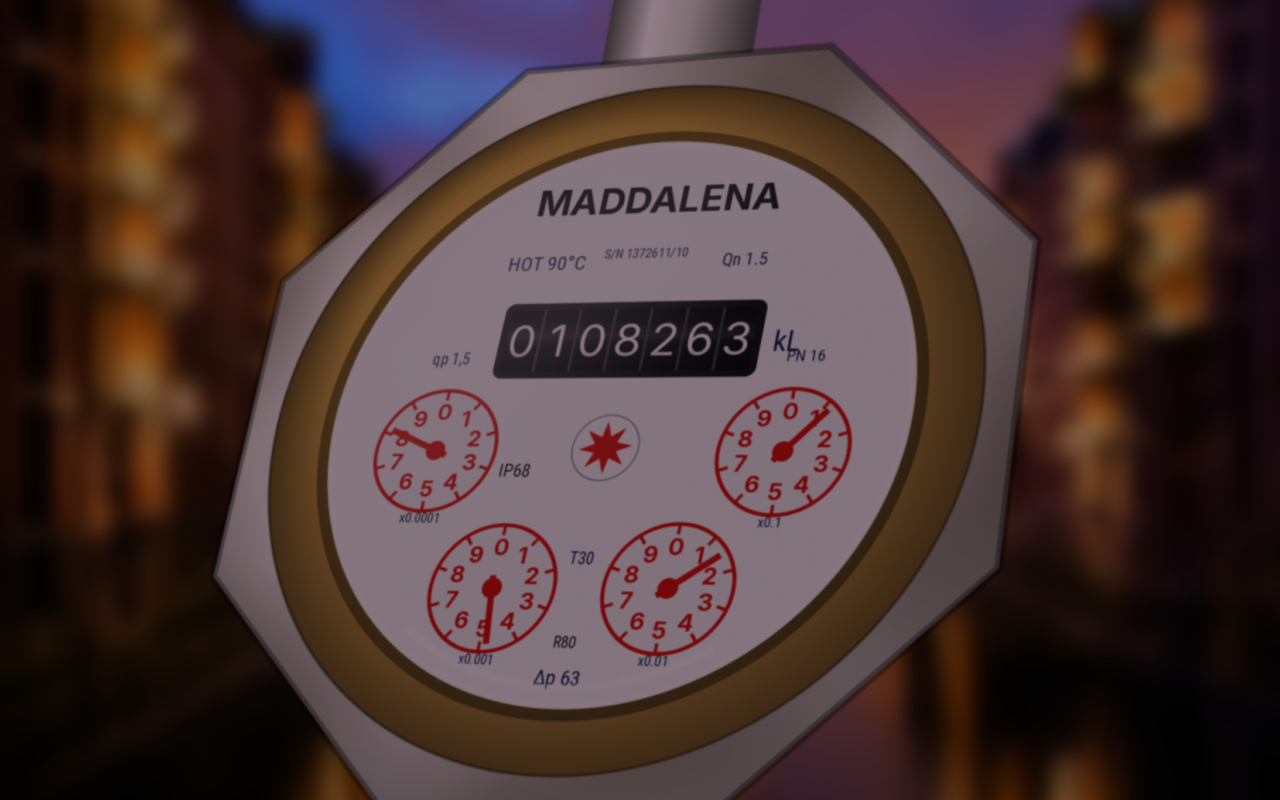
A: 108263.1148 kL
